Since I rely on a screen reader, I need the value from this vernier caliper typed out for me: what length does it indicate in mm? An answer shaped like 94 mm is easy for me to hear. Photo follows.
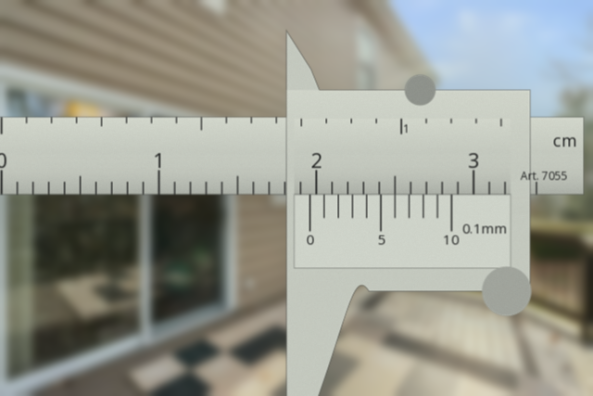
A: 19.6 mm
